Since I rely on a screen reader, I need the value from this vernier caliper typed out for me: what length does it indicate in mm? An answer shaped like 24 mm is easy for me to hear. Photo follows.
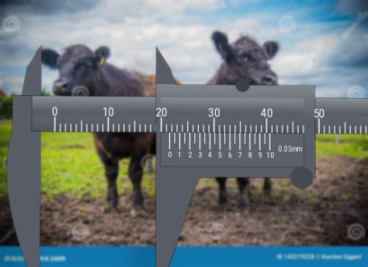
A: 21.6 mm
